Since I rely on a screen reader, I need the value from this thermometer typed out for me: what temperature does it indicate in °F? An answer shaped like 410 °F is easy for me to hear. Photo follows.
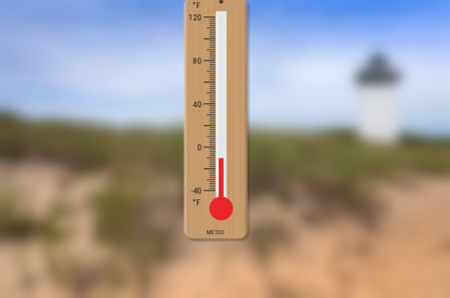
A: -10 °F
